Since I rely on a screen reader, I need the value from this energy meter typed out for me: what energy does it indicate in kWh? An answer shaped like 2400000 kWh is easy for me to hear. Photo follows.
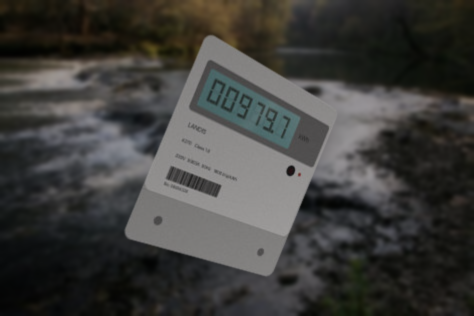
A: 979.7 kWh
